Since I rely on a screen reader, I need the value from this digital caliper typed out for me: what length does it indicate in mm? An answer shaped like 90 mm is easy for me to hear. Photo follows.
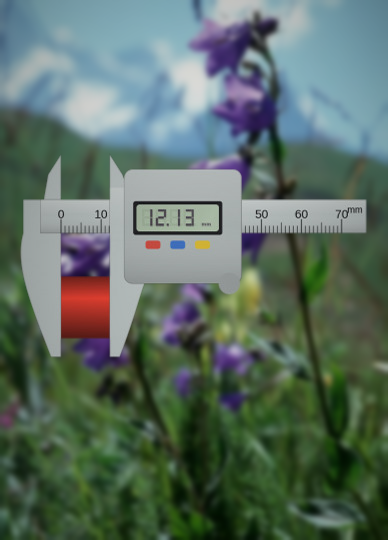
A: 12.13 mm
